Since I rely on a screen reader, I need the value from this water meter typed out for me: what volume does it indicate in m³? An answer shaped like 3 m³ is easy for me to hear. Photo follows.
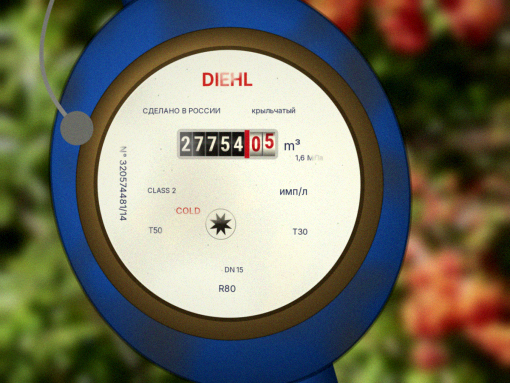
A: 27754.05 m³
